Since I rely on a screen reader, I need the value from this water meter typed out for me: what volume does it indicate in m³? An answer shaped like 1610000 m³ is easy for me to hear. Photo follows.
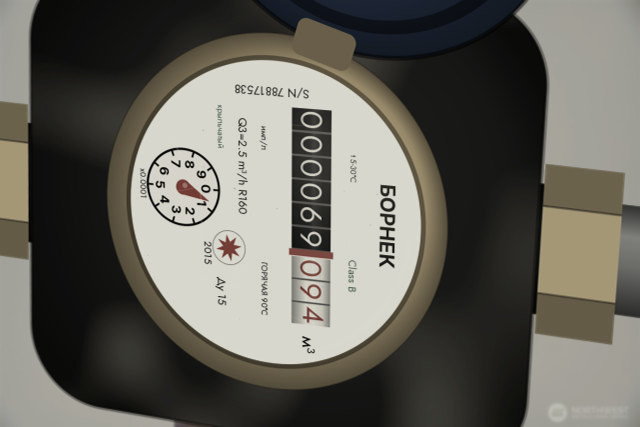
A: 69.0940 m³
